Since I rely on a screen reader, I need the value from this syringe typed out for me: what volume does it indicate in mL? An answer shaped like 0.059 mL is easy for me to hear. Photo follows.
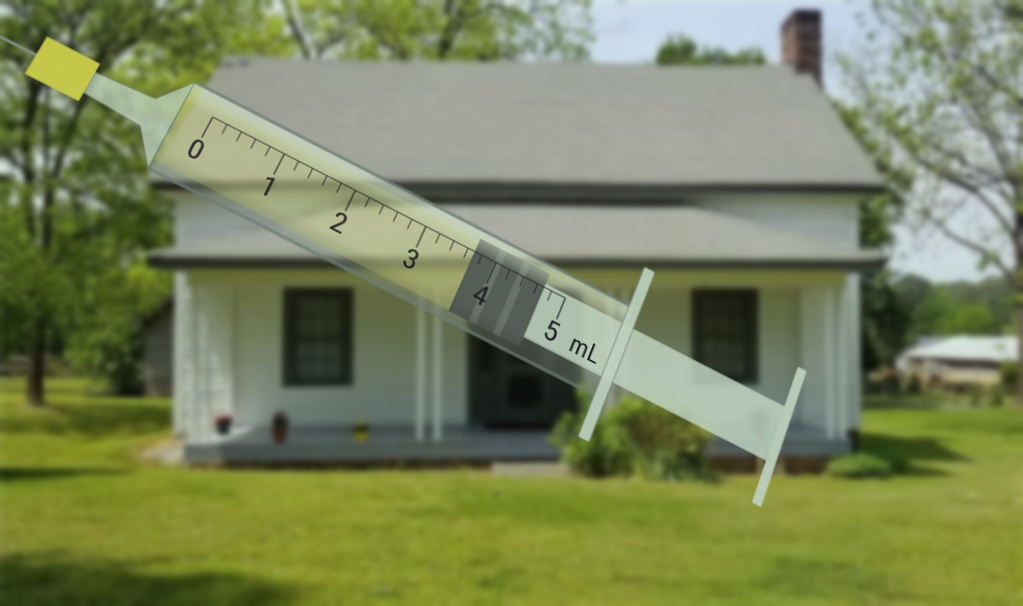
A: 3.7 mL
